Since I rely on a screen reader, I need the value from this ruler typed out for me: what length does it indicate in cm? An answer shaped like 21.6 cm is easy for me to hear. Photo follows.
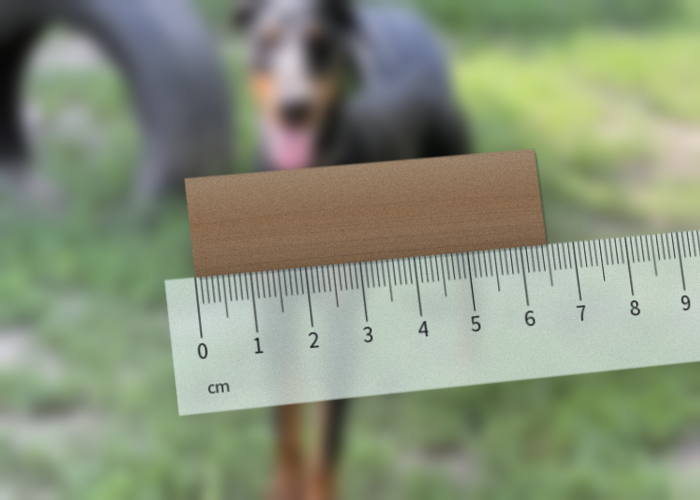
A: 6.5 cm
